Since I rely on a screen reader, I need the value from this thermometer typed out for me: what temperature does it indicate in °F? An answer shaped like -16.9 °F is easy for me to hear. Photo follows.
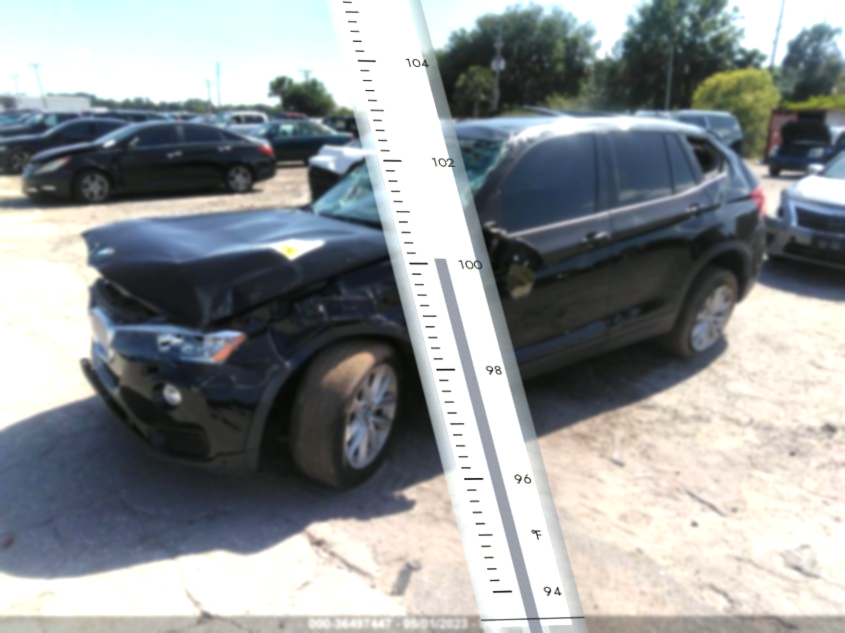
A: 100.1 °F
